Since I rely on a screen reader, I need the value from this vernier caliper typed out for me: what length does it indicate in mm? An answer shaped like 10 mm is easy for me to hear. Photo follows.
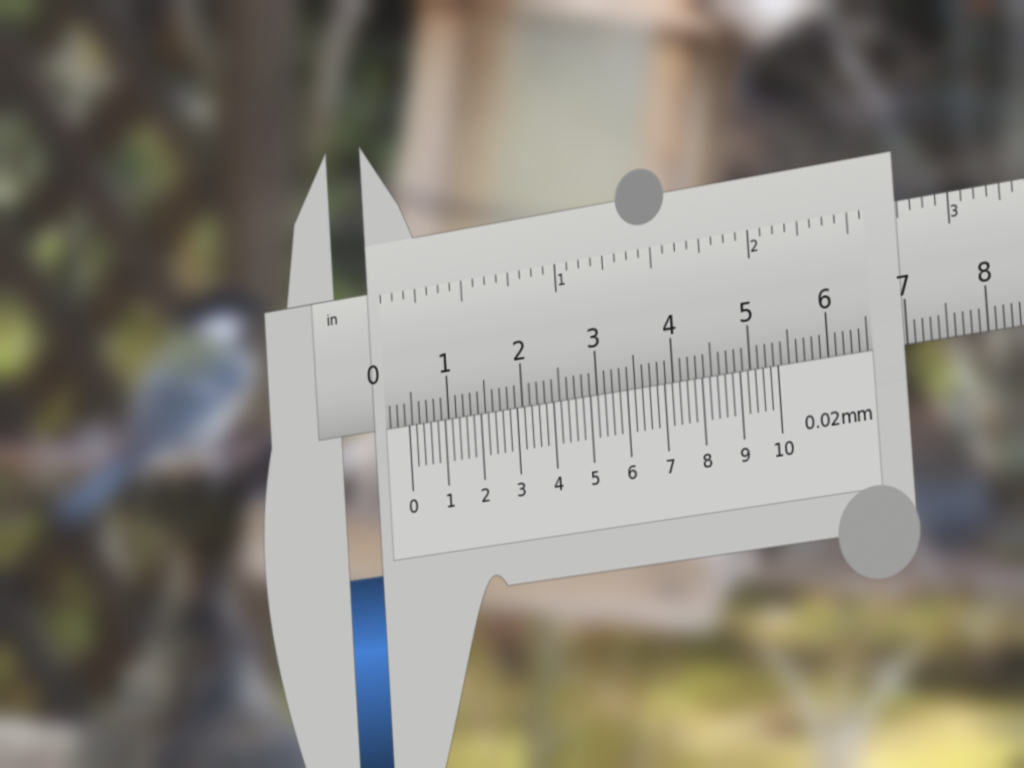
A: 4.6 mm
